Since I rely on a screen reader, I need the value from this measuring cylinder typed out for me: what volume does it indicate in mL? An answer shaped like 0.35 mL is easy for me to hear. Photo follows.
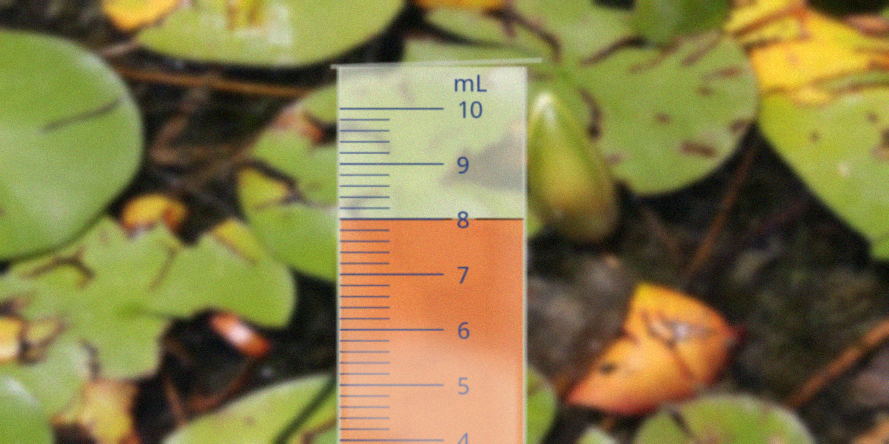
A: 8 mL
